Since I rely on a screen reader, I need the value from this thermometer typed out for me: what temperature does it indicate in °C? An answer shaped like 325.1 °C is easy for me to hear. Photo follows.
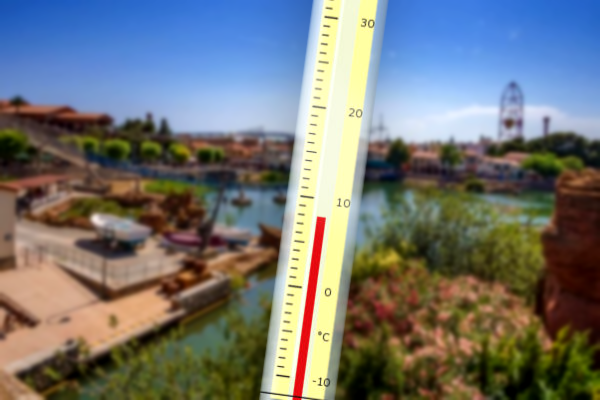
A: 8 °C
